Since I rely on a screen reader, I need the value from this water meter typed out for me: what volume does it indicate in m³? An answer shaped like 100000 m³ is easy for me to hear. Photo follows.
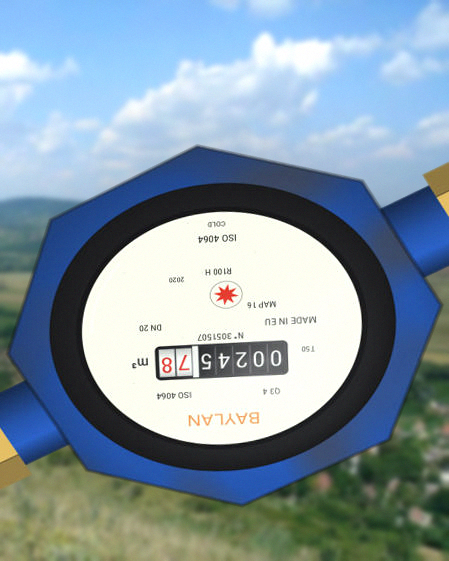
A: 245.78 m³
